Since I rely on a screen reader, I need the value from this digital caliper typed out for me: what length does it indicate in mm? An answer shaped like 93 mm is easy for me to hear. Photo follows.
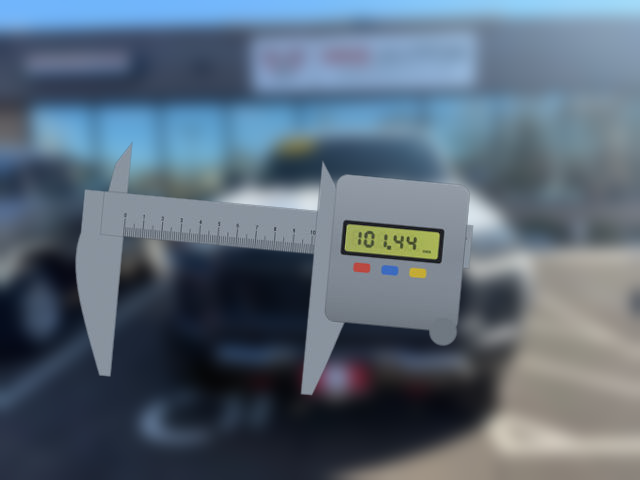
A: 101.44 mm
